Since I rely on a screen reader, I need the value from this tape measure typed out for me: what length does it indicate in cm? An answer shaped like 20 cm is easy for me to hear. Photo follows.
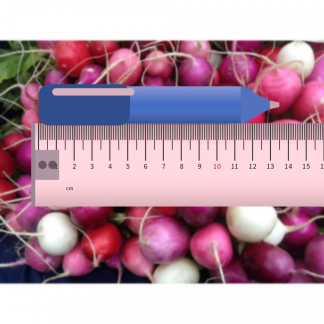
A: 13.5 cm
